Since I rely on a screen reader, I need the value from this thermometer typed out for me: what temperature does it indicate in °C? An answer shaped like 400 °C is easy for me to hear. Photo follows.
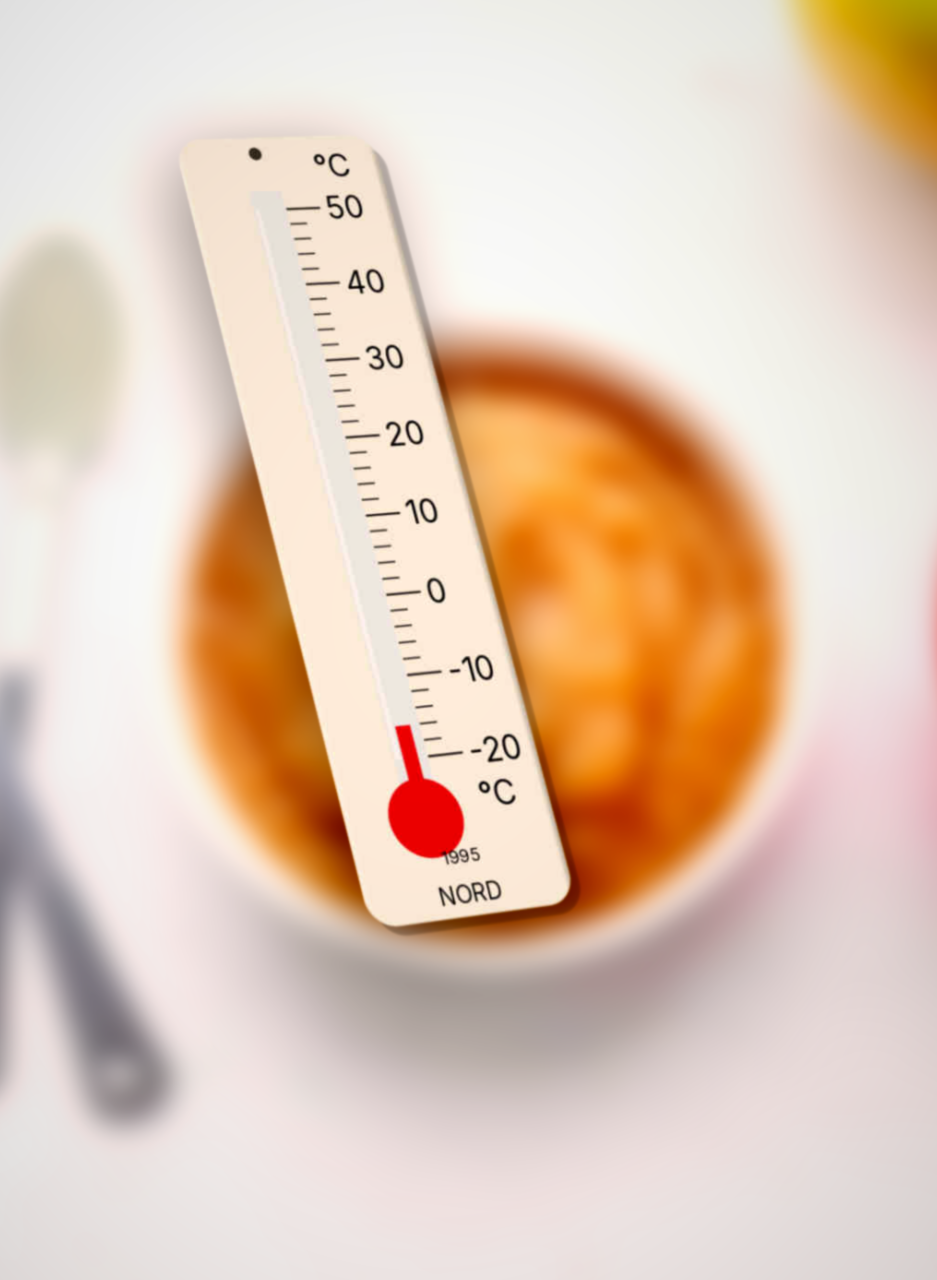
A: -16 °C
